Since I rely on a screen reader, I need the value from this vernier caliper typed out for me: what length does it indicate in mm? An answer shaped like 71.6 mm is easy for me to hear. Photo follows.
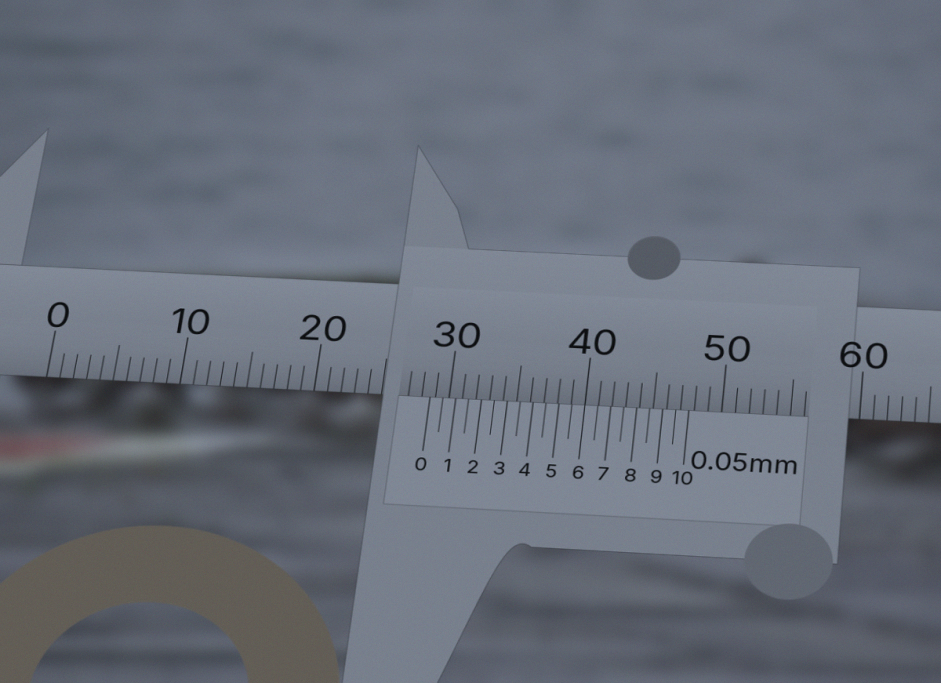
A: 28.6 mm
